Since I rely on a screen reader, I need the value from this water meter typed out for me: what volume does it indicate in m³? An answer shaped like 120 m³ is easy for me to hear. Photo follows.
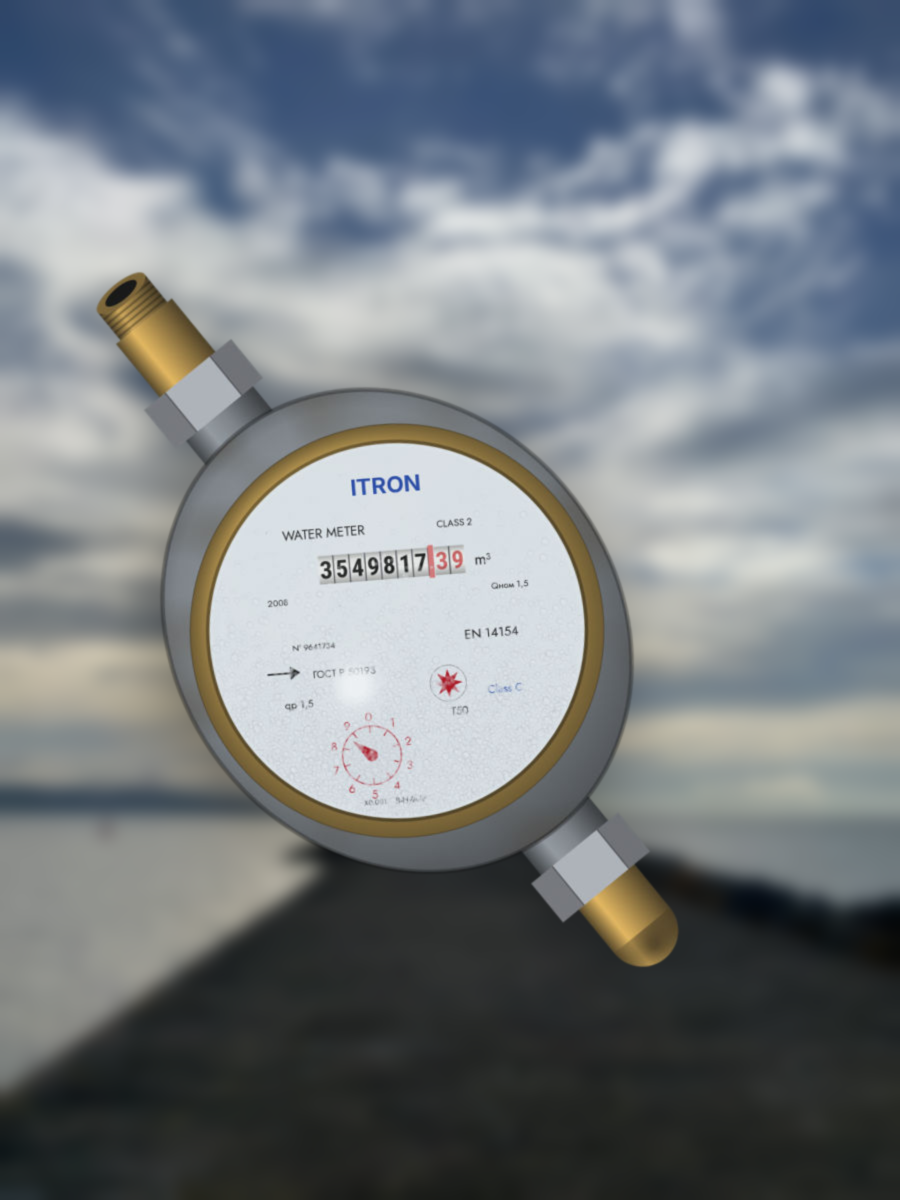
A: 3549817.398 m³
